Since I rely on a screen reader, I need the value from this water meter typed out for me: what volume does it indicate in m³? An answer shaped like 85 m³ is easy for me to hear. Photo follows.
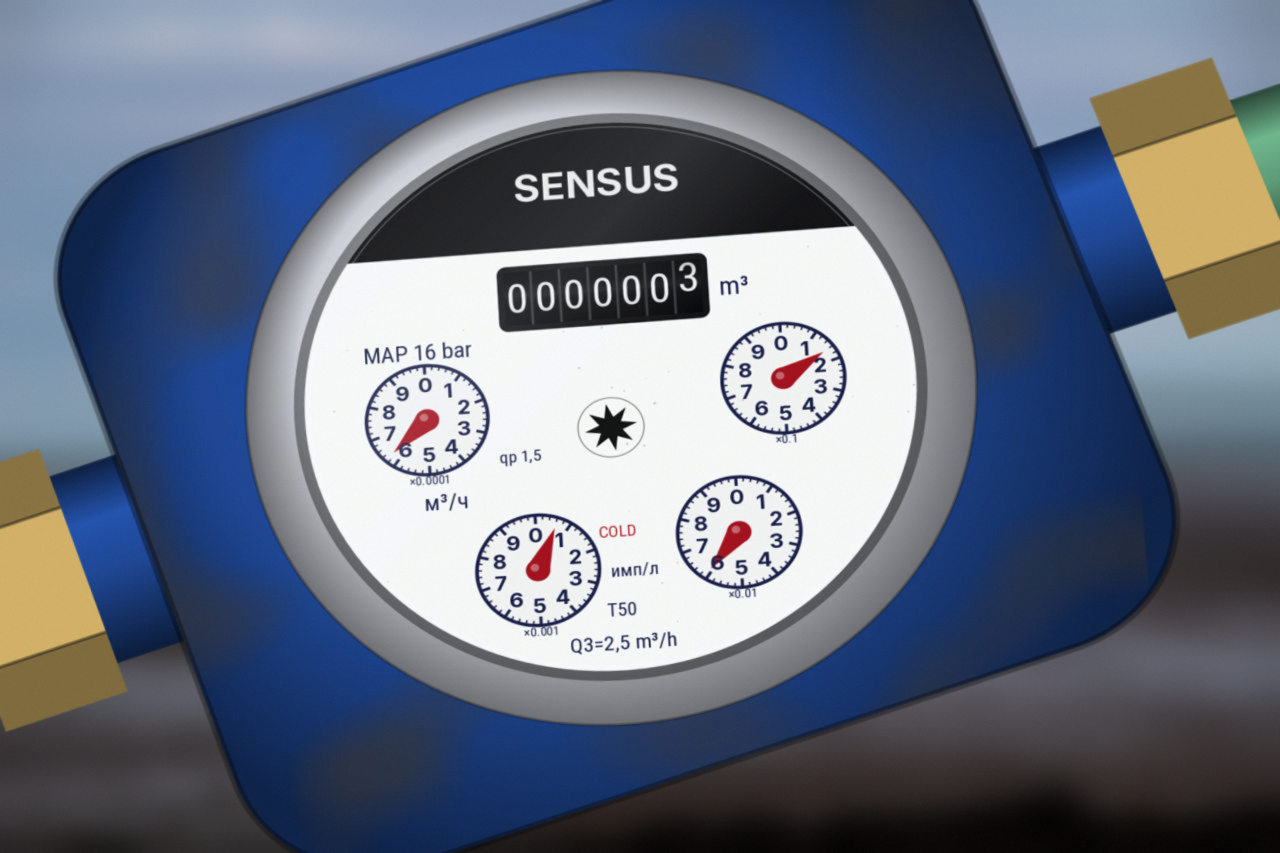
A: 3.1606 m³
